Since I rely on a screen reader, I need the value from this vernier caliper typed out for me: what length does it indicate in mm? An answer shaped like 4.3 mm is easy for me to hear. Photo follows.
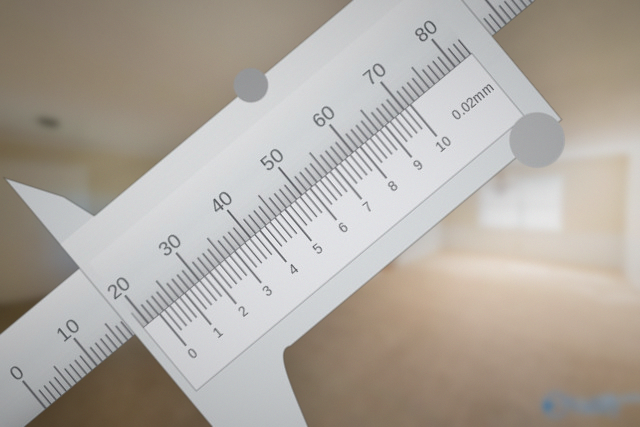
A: 22.2 mm
